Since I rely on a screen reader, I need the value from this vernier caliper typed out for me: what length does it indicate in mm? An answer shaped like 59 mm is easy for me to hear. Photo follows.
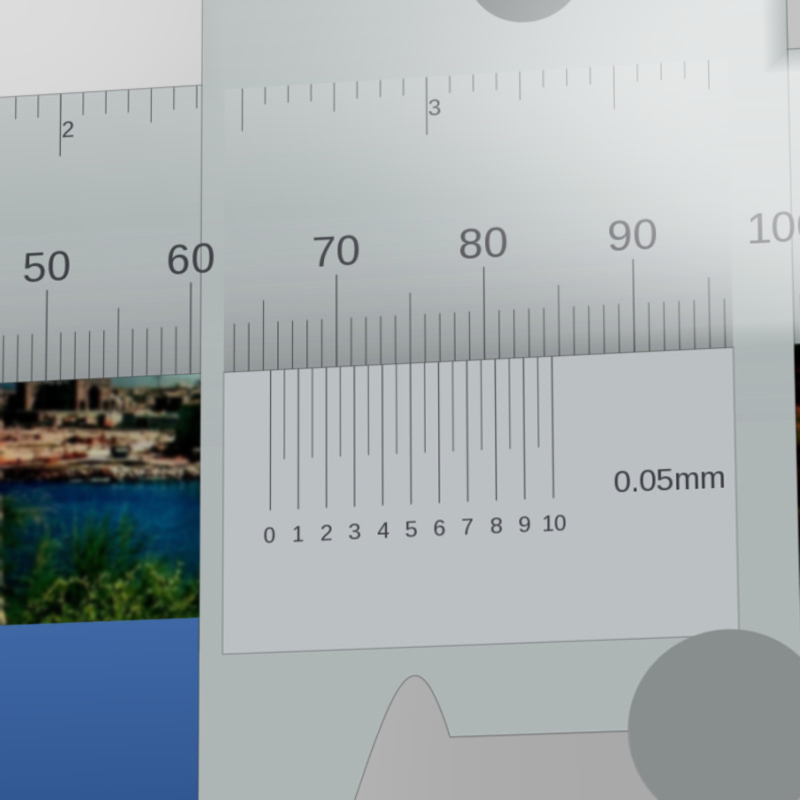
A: 65.5 mm
